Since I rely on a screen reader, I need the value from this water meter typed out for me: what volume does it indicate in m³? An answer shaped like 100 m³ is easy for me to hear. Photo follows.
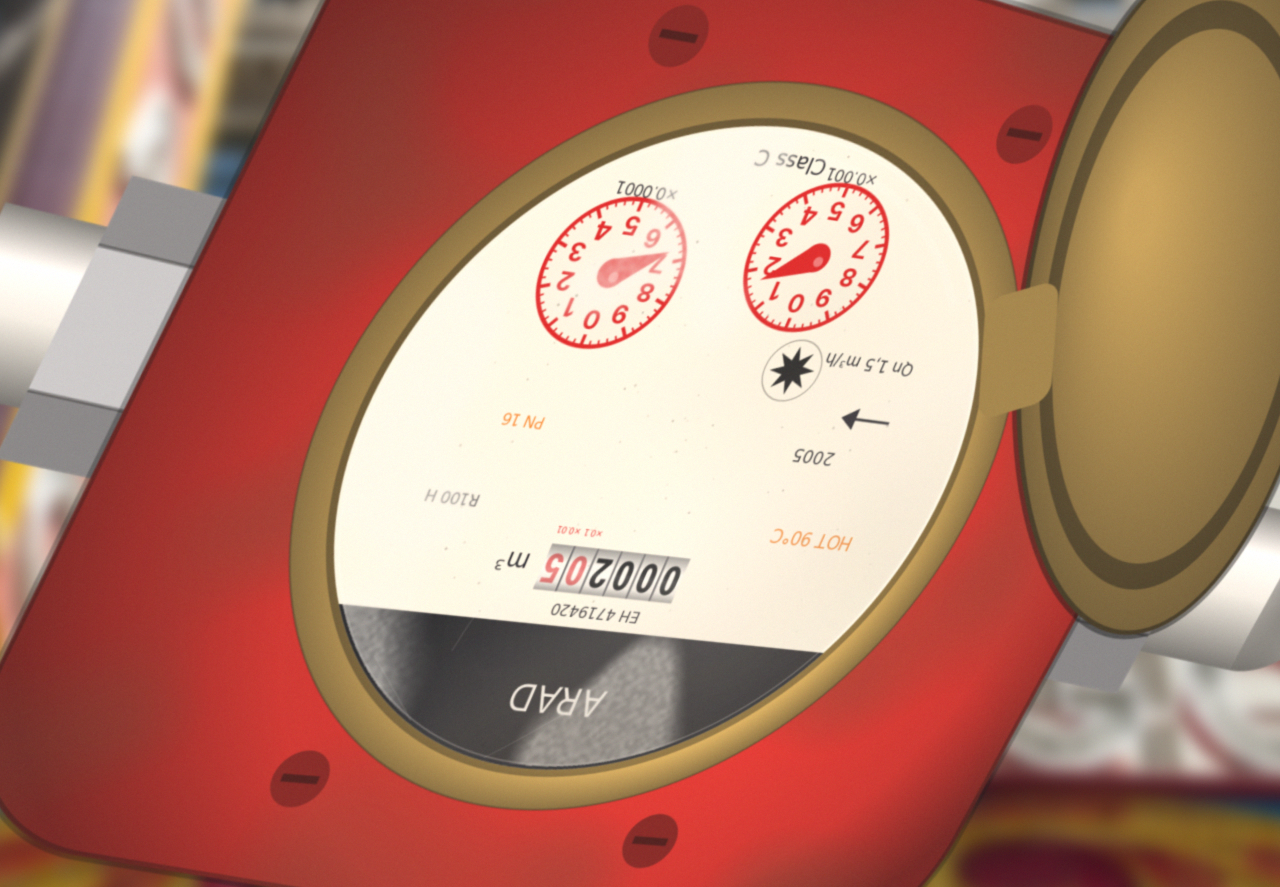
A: 2.0516 m³
